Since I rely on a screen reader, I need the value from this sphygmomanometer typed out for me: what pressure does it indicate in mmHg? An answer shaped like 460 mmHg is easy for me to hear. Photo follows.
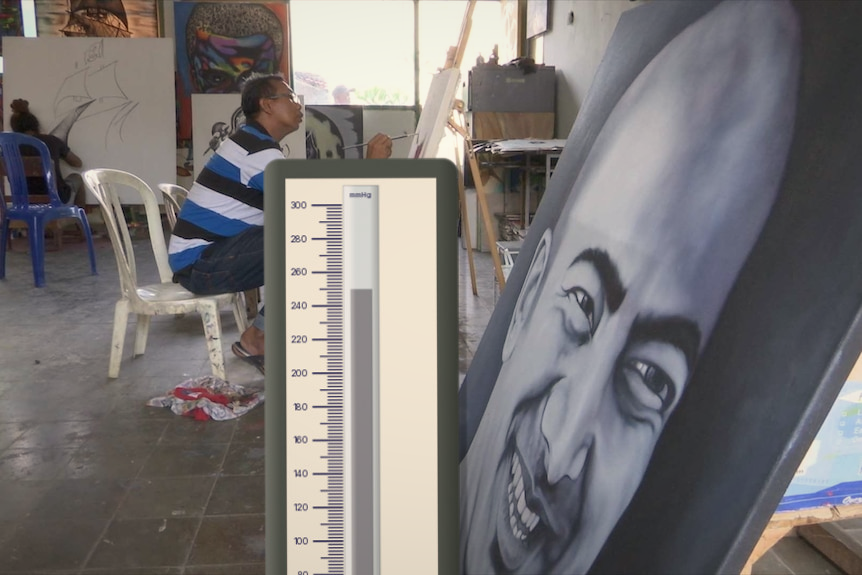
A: 250 mmHg
